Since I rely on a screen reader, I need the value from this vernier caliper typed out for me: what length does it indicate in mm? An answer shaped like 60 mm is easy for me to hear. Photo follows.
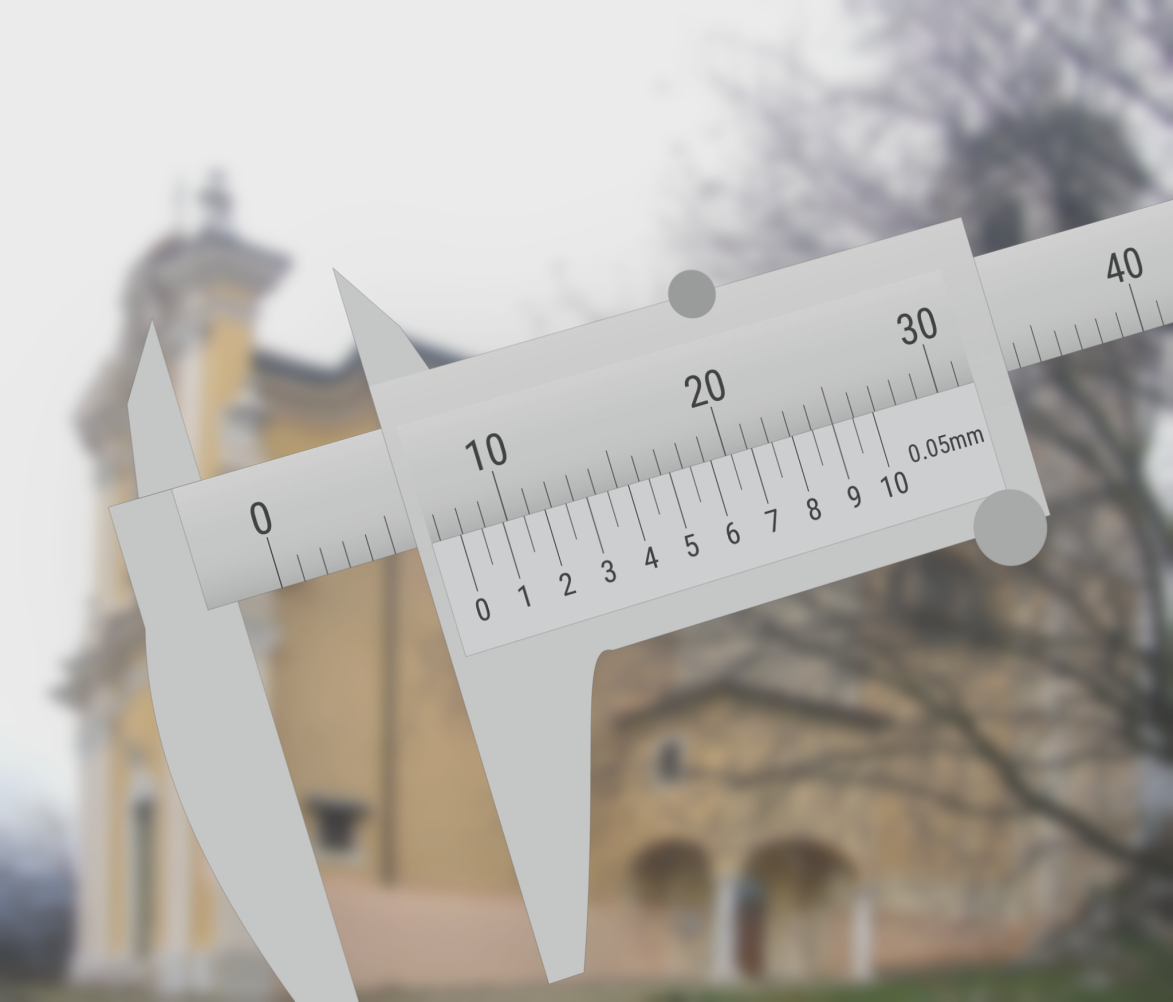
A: 7.90 mm
